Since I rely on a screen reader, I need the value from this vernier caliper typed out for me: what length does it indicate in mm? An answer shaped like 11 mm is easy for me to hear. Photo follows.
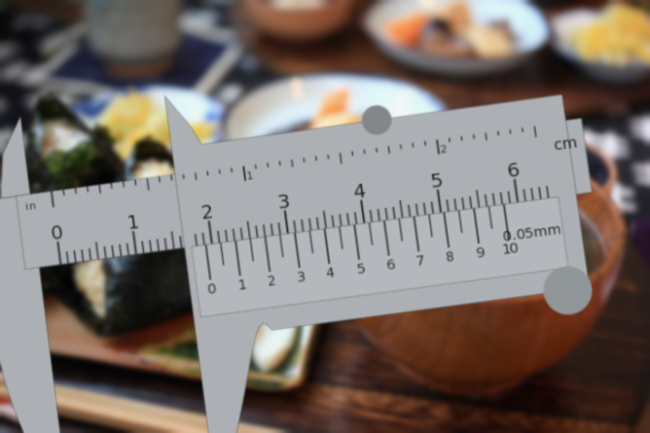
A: 19.2 mm
